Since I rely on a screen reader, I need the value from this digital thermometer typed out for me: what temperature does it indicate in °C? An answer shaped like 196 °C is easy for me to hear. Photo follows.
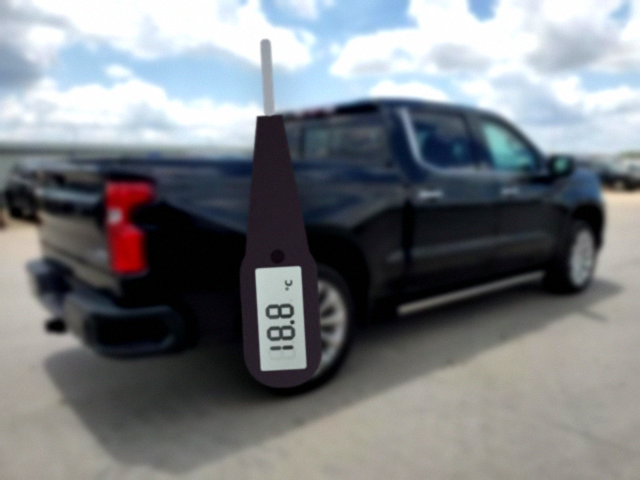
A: 18.8 °C
